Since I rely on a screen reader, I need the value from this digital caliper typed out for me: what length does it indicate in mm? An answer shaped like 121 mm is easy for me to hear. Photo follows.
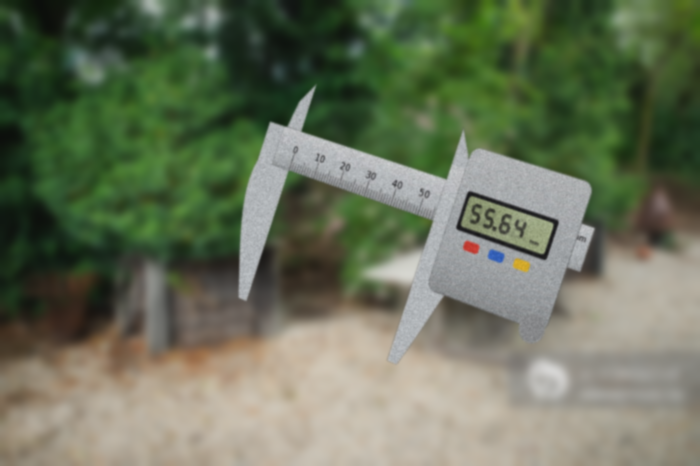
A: 55.64 mm
